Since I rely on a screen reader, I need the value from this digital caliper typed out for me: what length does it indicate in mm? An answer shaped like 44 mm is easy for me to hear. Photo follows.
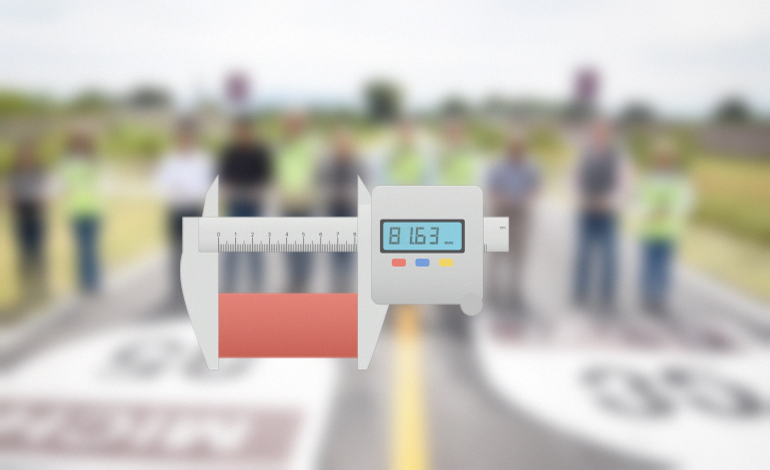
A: 81.63 mm
